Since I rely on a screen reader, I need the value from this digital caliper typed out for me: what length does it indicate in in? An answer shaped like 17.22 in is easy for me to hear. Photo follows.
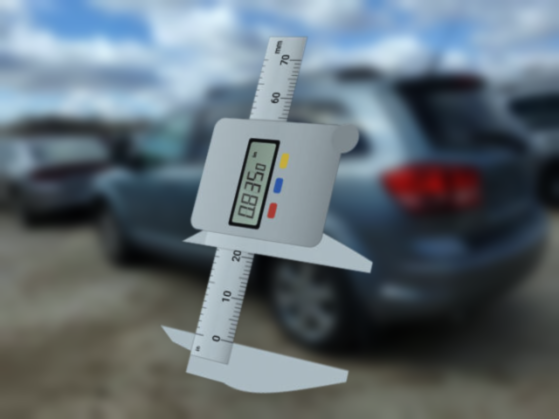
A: 0.8350 in
